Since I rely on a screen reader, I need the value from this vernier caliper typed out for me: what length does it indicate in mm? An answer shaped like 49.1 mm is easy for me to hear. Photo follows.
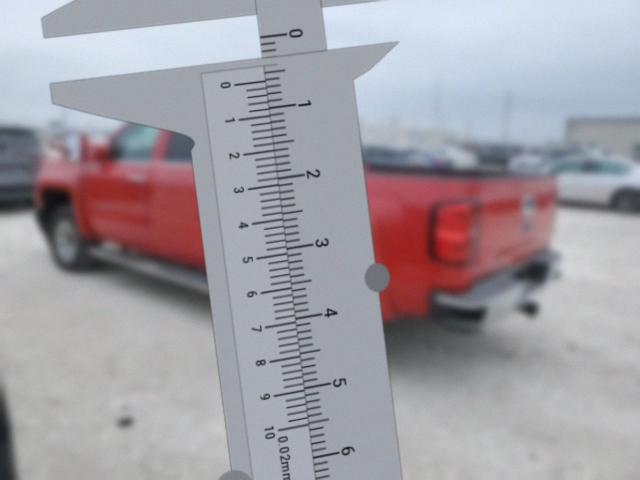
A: 6.2 mm
